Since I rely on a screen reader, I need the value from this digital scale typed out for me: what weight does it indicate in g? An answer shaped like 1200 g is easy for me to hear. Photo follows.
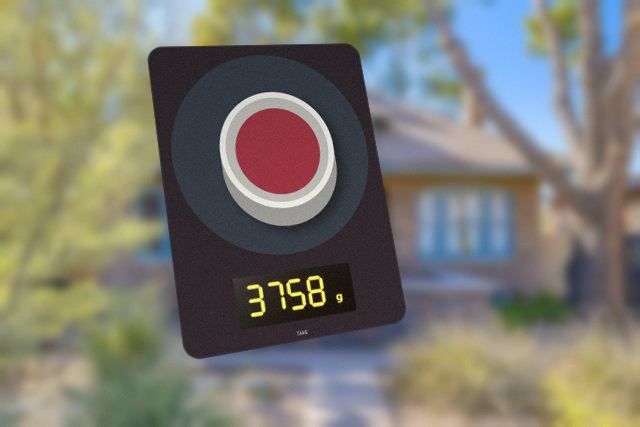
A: 3758 g
